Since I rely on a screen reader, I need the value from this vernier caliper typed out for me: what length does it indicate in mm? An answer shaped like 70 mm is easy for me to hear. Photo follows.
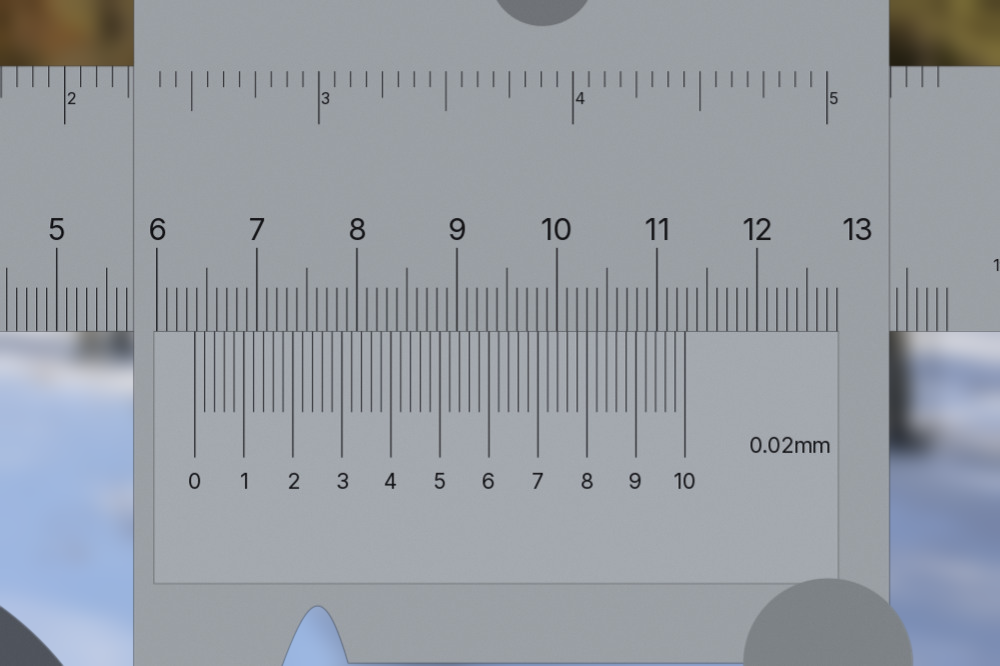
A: 63.8 mm
